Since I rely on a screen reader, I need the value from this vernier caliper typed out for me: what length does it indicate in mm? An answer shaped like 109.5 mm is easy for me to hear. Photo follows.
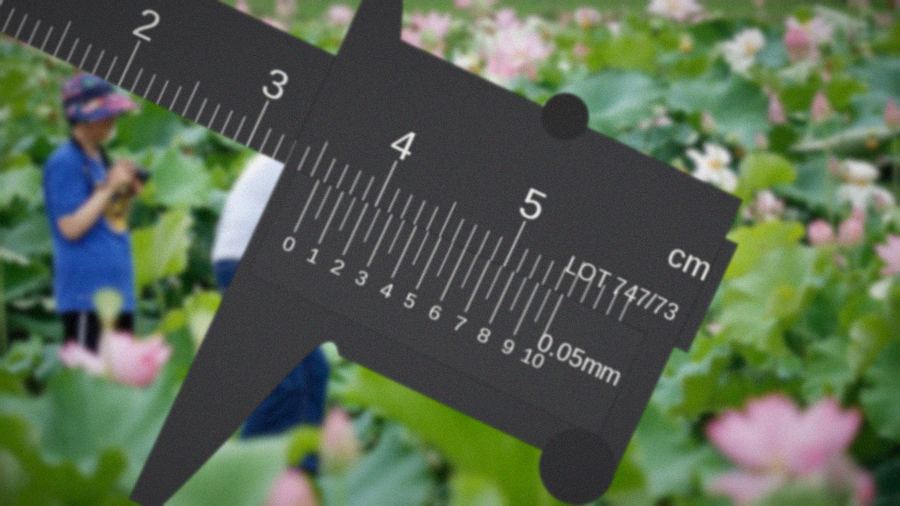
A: 35.6 mm
